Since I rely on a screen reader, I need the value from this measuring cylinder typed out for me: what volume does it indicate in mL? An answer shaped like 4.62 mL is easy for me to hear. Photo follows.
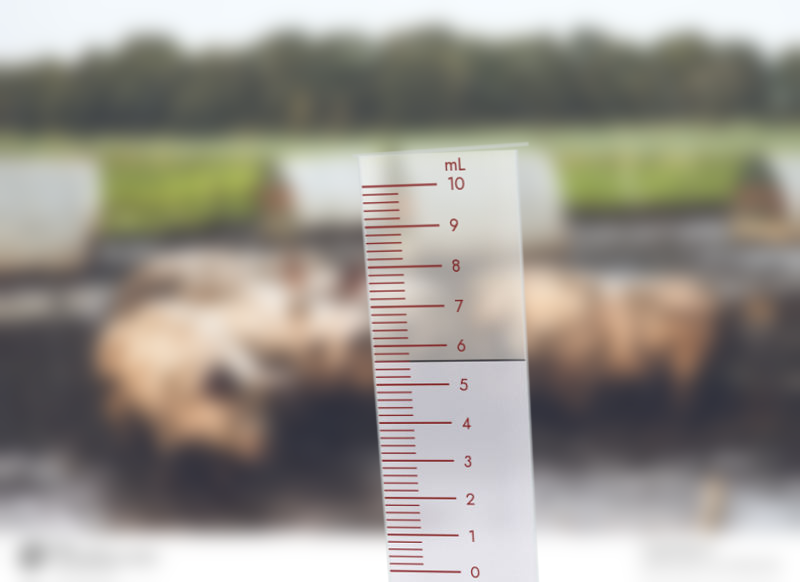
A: 5.6 mL
